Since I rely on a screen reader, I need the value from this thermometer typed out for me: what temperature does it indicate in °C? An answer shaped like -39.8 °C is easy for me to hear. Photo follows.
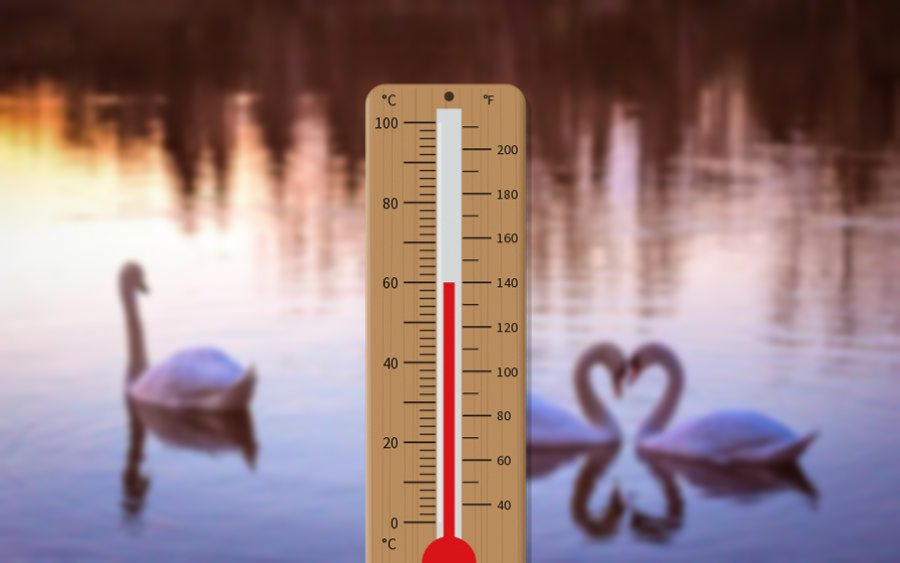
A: 60 °C
